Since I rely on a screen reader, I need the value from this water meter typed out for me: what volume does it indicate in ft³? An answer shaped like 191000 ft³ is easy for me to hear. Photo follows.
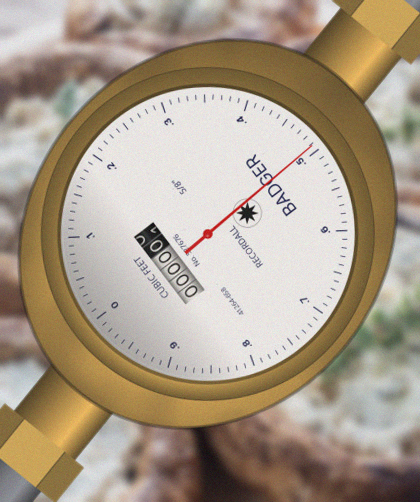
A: 0.49 ft³
